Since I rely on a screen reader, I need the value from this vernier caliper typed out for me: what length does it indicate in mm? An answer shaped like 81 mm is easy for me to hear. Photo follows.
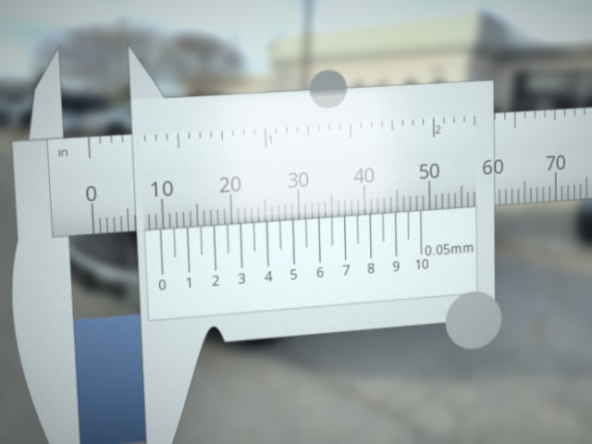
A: 9.6 mm
